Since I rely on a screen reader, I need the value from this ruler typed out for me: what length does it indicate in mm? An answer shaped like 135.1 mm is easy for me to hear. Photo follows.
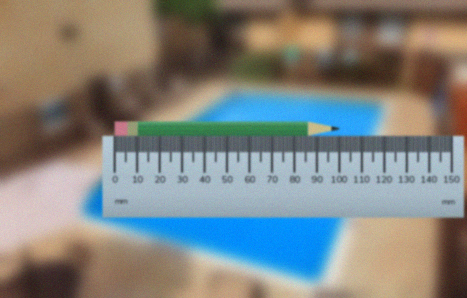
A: 100 mm
